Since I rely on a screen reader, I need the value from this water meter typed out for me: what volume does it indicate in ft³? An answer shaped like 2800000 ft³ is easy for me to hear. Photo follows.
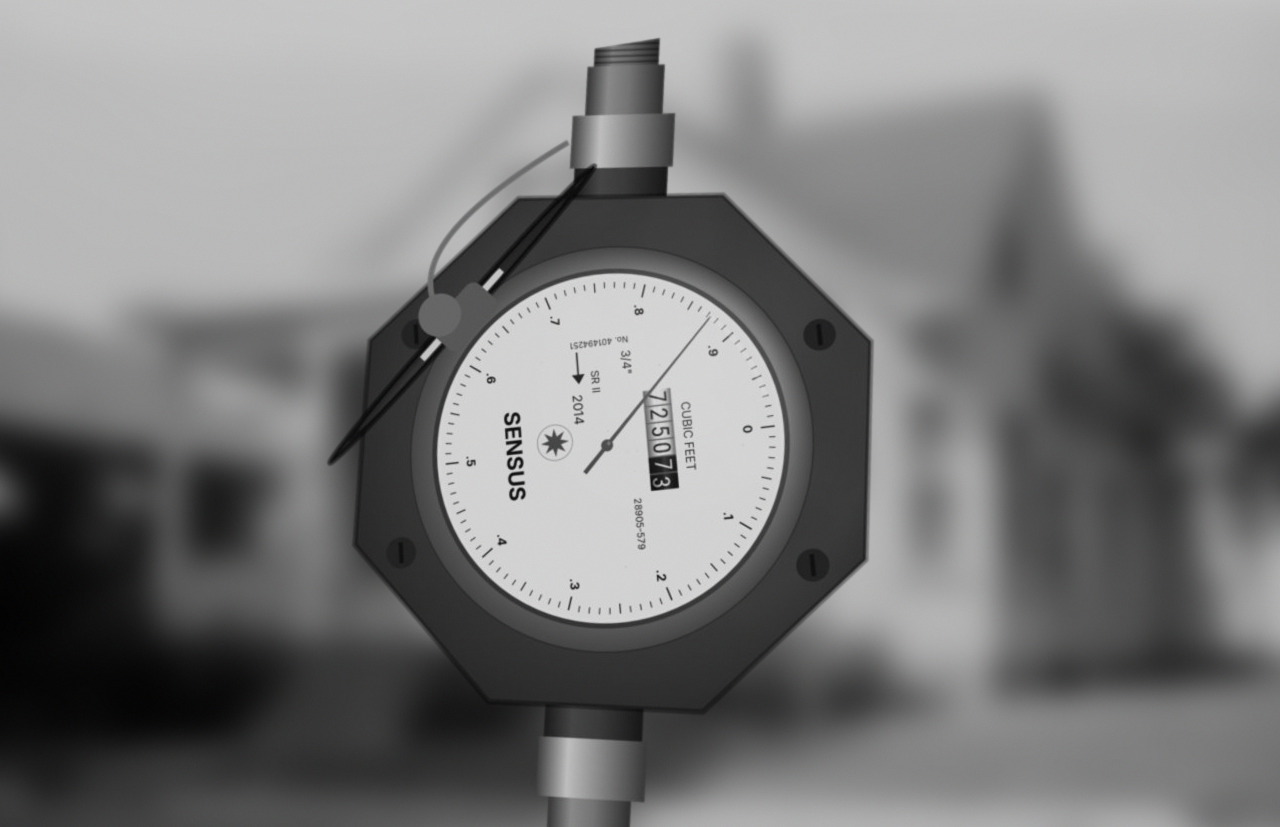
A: 725072.87 ft³
